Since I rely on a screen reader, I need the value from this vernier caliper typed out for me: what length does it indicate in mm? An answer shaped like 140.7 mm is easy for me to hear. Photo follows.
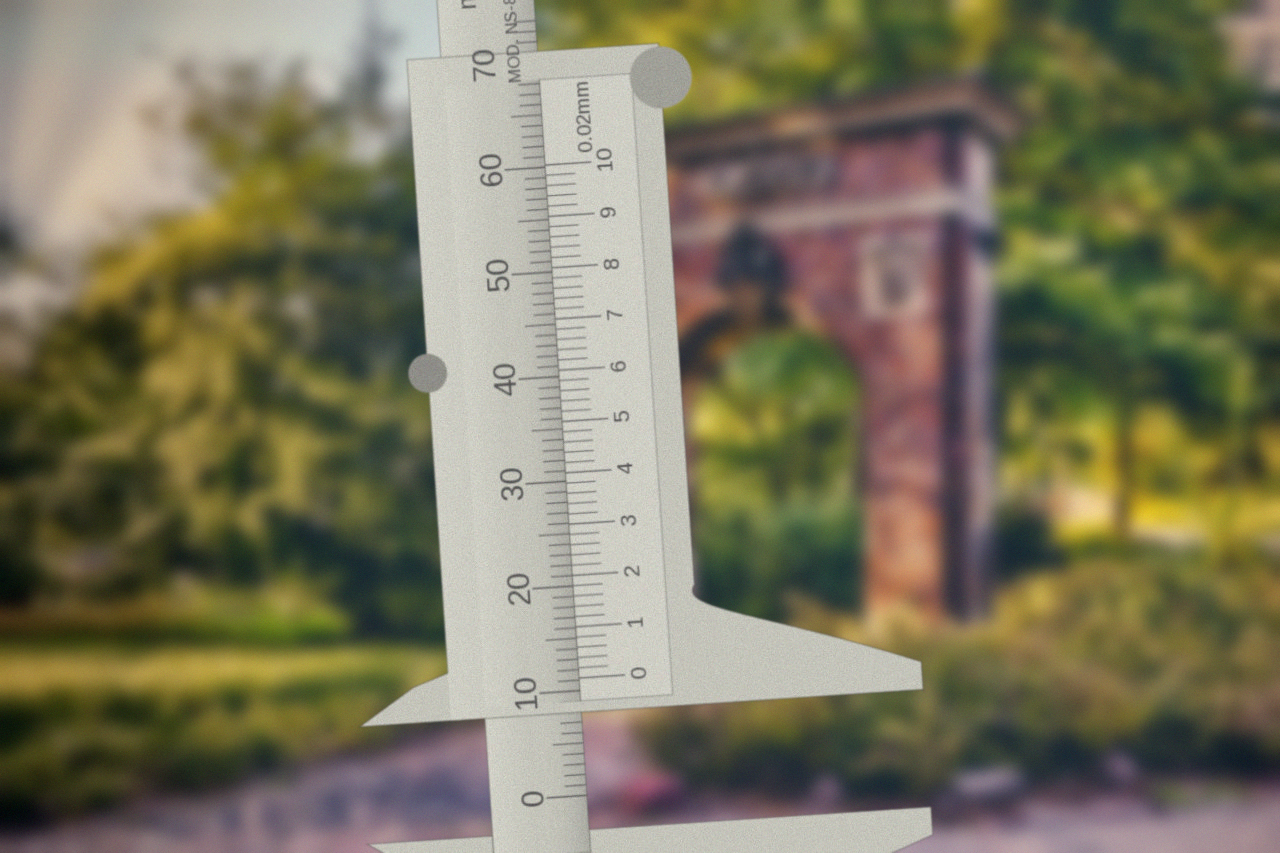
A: 11.2 mm
